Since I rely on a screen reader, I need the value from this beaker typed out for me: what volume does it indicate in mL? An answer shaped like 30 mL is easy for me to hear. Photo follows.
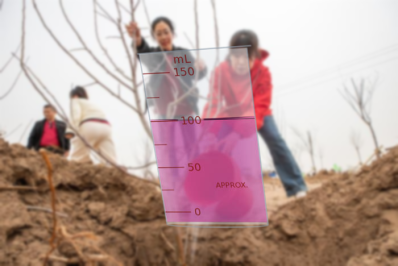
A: 100 mL
